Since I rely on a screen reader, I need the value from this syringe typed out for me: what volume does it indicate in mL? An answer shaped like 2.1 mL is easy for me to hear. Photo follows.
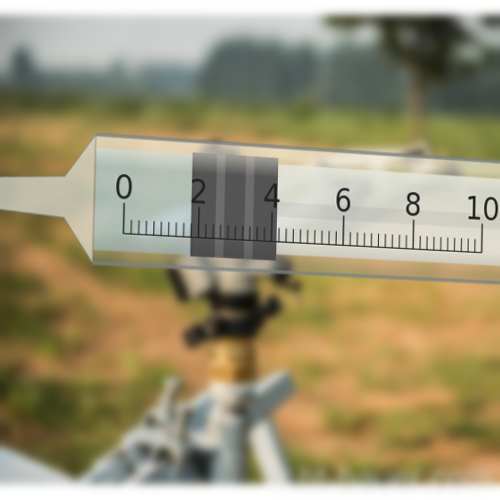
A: 1.8 mL
